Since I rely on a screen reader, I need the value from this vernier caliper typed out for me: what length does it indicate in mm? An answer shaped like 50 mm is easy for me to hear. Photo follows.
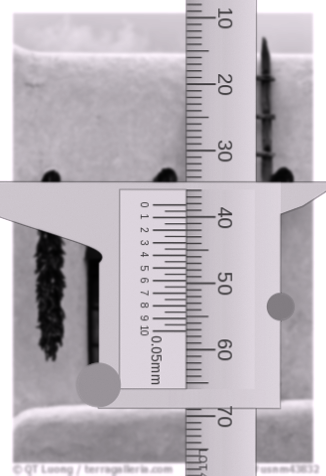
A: 38.2 mm
